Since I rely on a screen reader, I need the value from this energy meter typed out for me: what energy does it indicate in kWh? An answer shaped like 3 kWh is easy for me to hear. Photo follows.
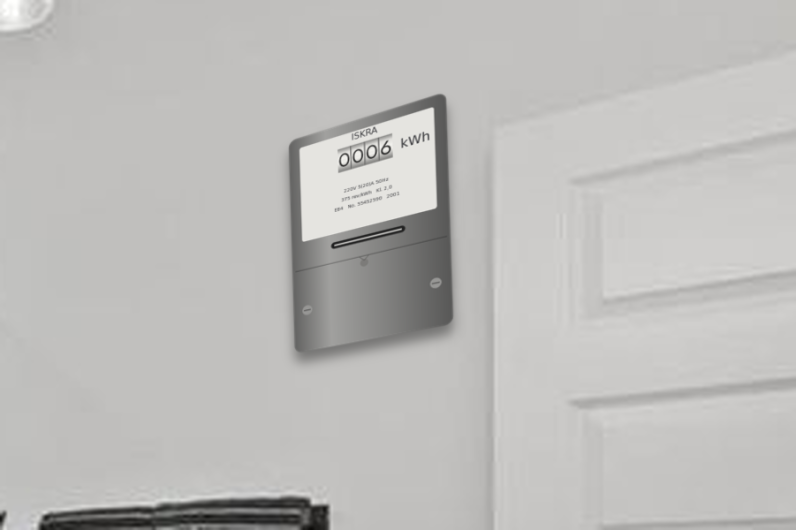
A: 6 kWh
